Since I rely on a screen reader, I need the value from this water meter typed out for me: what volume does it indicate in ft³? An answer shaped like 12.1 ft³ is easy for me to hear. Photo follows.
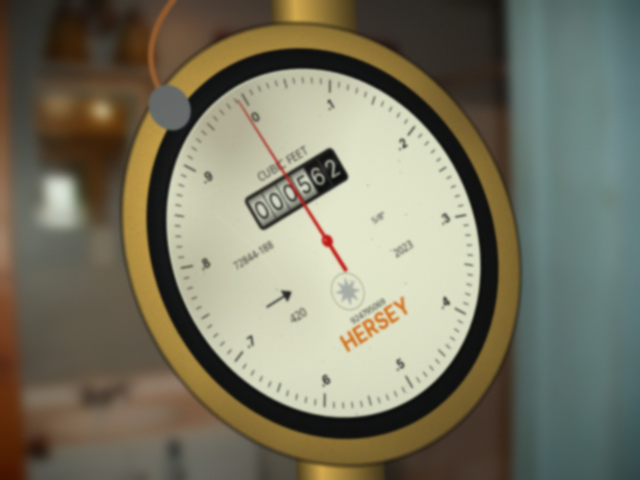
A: 561.99 ft³
